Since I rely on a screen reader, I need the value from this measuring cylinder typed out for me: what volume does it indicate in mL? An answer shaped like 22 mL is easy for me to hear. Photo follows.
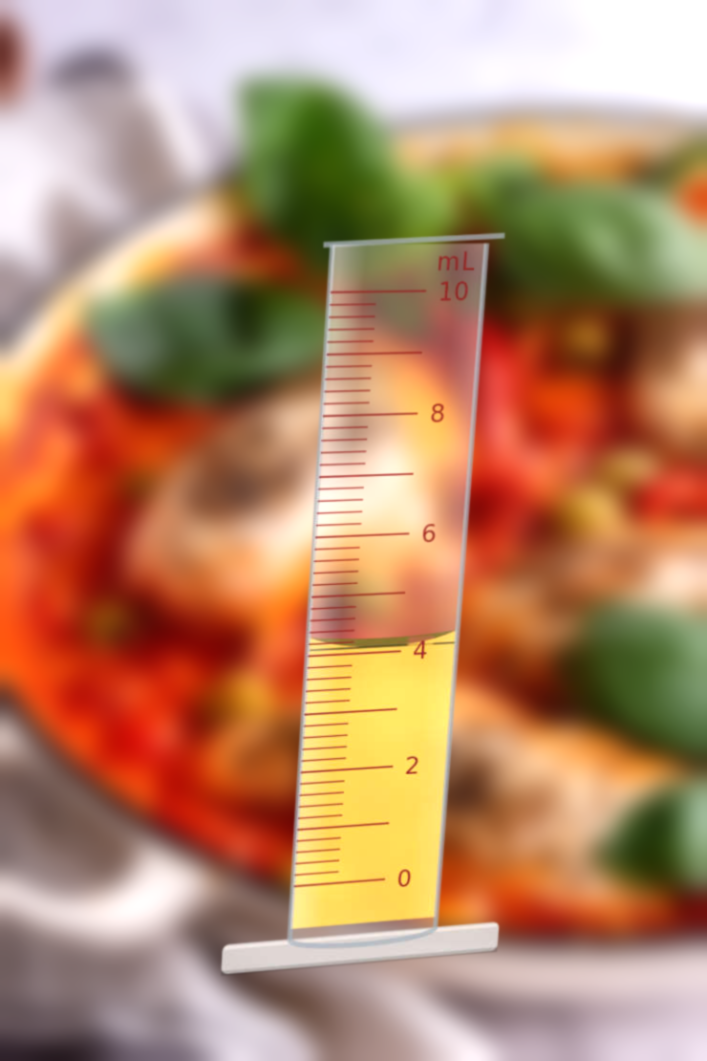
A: 4.1 mL
